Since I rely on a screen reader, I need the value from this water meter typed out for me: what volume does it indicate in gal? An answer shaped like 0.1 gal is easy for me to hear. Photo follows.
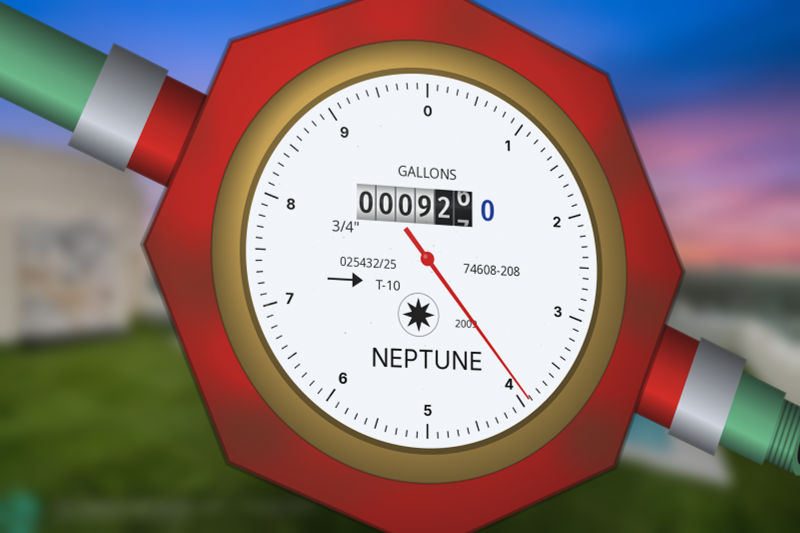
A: 9263.9 gal
